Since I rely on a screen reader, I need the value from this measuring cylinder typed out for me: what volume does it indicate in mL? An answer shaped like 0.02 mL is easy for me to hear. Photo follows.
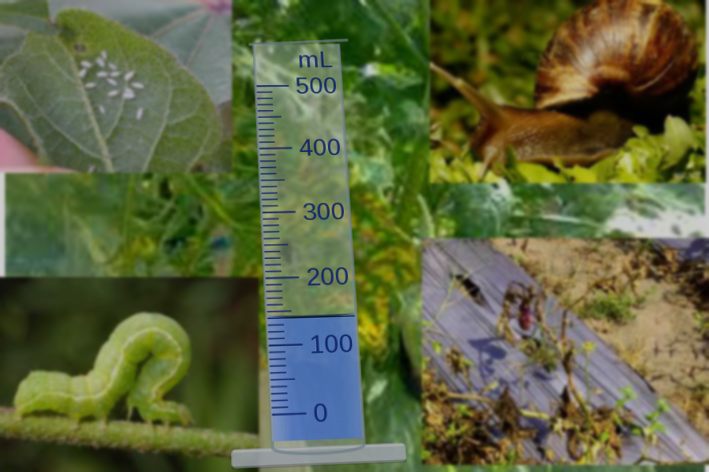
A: 140 mL
